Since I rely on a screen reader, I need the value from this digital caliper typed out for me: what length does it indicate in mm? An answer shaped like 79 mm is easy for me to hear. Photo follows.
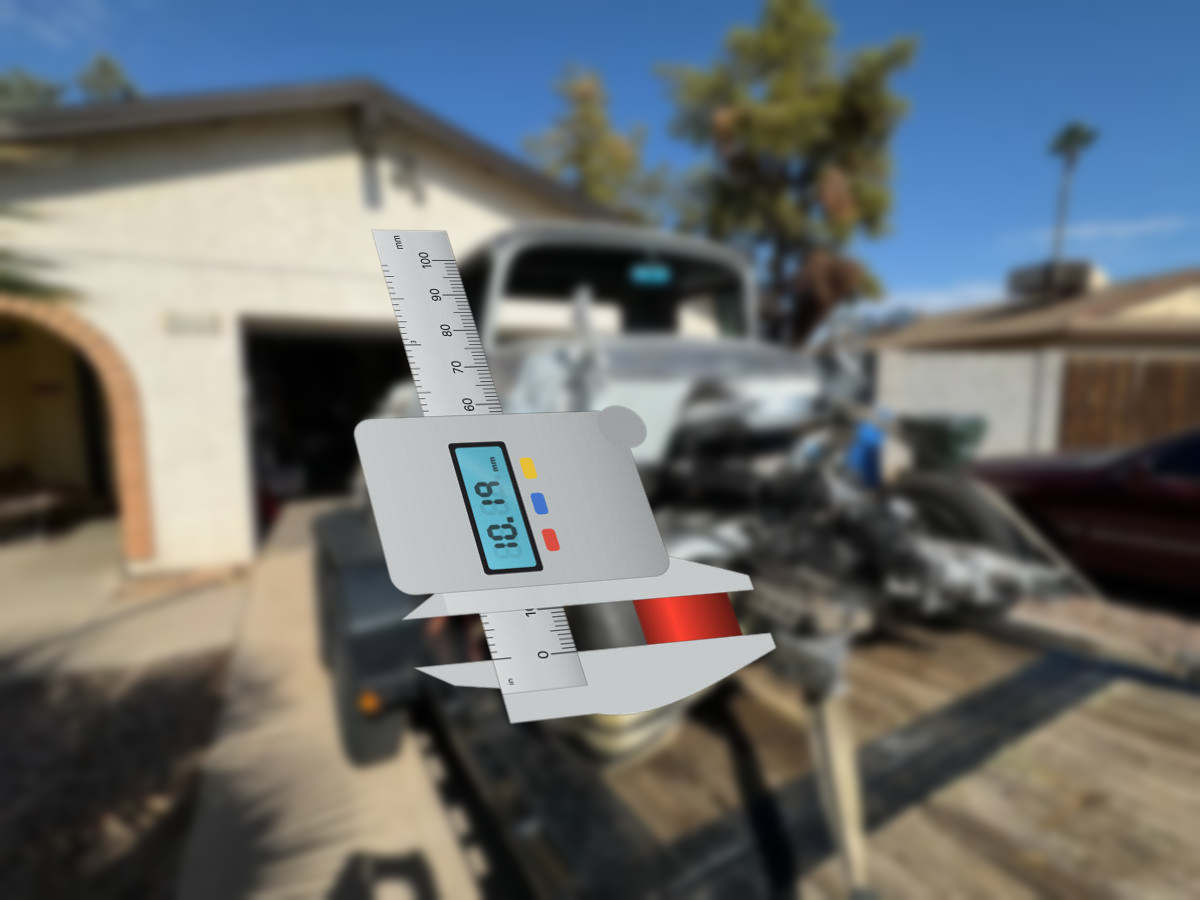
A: 10.19 mm
